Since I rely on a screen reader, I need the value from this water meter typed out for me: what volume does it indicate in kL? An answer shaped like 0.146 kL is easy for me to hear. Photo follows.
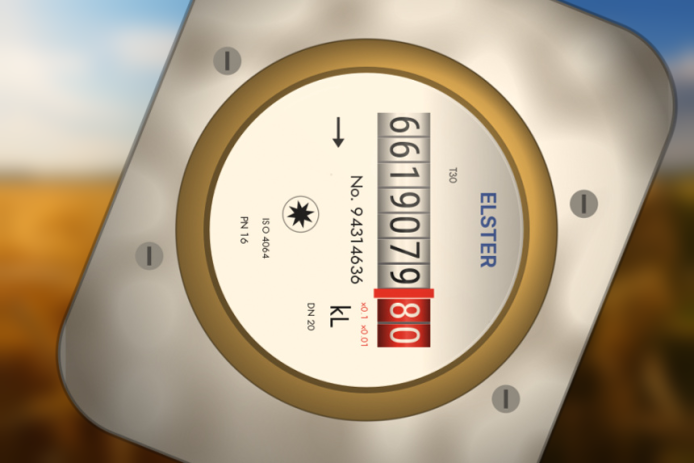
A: 6619079.80 kL
